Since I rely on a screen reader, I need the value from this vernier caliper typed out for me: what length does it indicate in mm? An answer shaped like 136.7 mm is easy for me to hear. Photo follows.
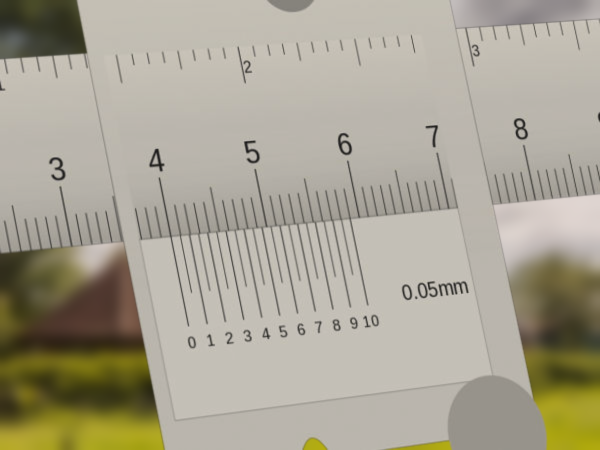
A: 40.0 mm
